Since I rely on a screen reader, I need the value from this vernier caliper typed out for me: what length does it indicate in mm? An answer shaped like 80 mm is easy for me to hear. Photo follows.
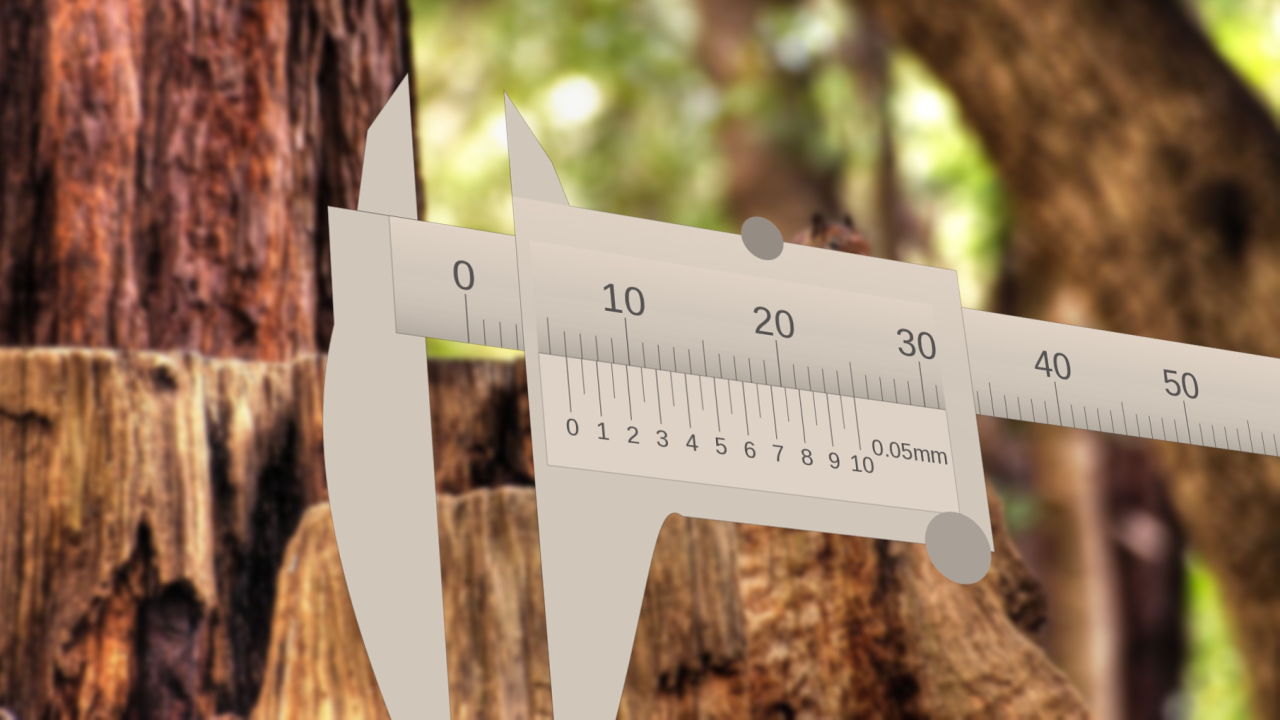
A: 6.0 mm
